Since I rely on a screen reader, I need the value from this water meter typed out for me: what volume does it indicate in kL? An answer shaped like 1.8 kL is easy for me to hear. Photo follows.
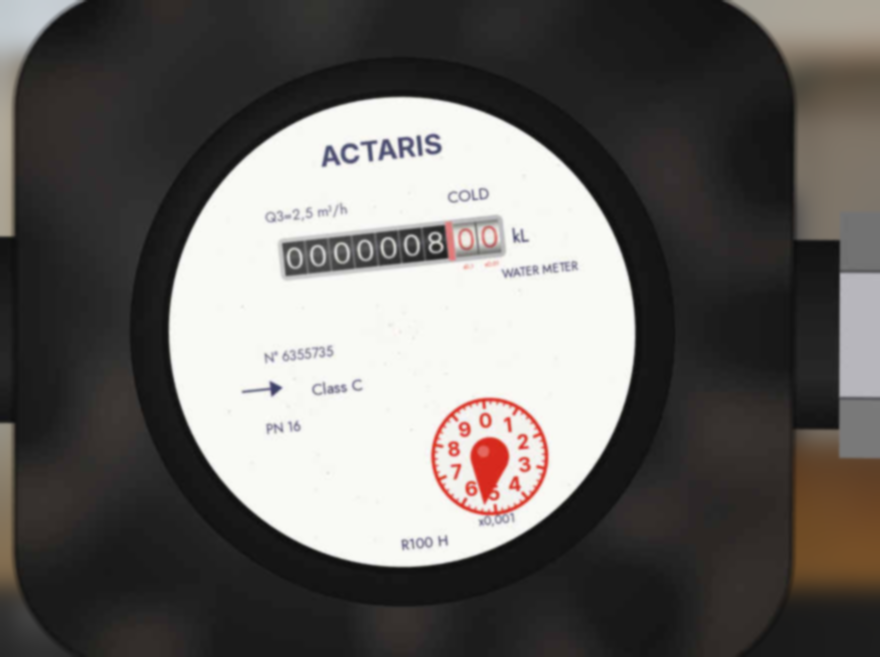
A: 8.005 kL
